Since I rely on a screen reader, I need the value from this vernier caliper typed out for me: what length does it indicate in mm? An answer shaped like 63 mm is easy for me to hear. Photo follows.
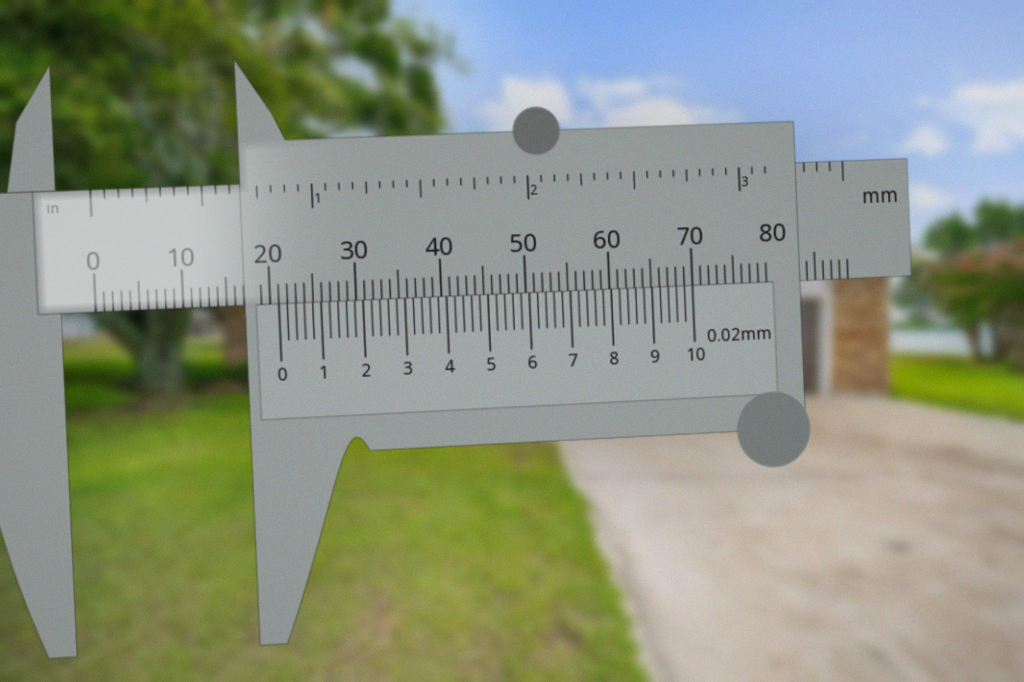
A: 21.0 mm
